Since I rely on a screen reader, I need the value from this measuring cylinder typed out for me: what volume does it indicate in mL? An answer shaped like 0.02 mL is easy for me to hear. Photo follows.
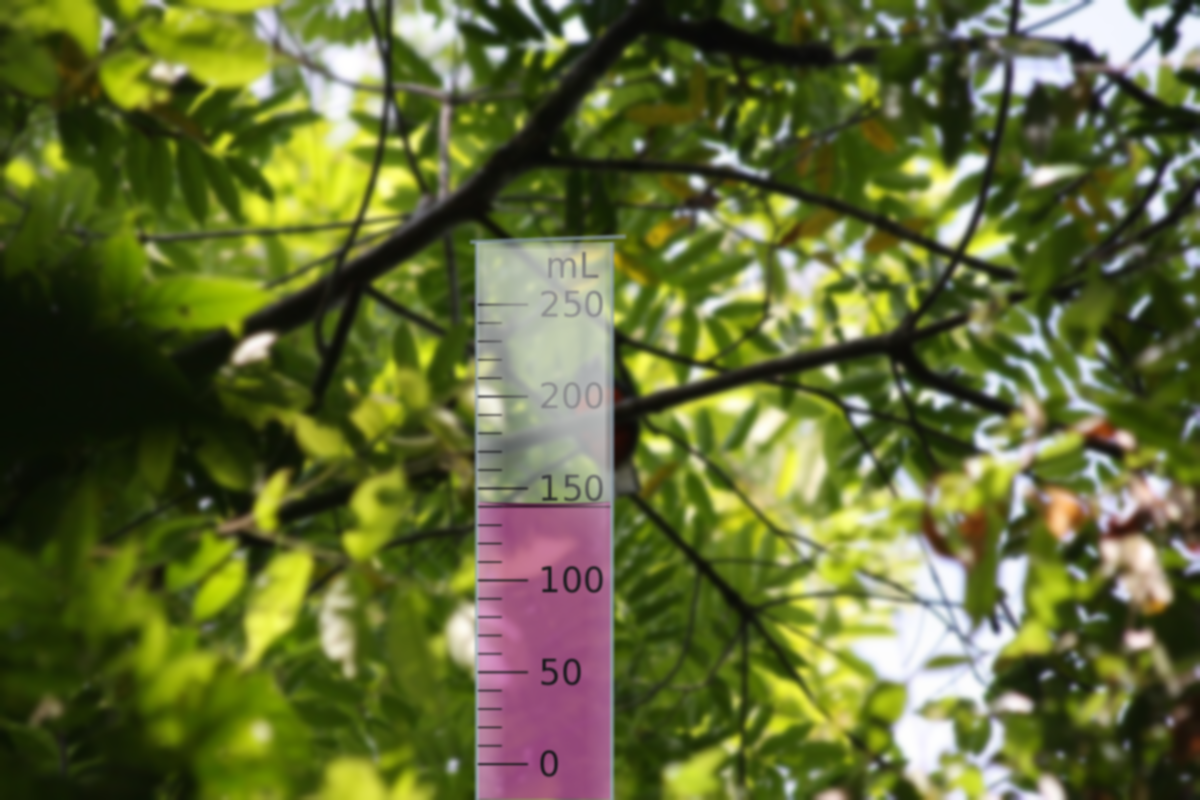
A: 140 mL
